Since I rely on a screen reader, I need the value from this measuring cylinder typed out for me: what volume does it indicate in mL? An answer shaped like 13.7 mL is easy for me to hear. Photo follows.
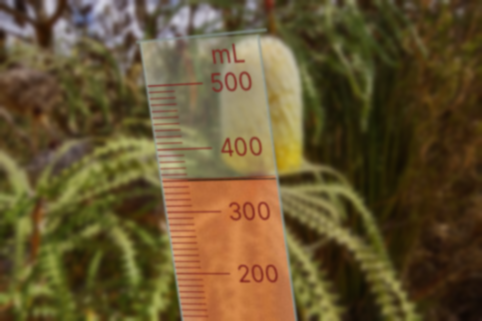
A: 350 mL
